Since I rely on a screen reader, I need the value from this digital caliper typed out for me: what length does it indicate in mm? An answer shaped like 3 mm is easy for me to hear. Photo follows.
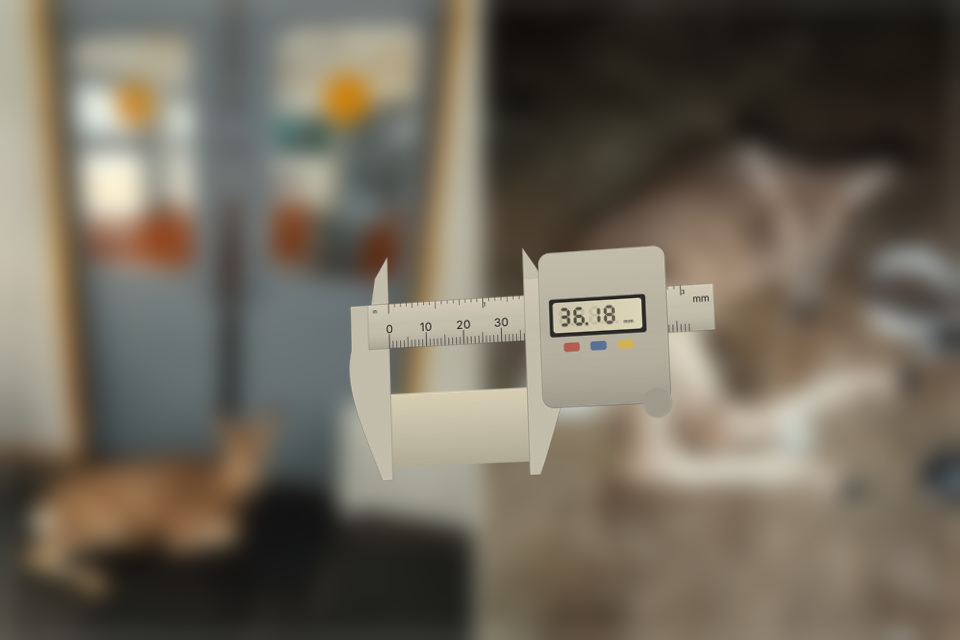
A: 36.18 mm
